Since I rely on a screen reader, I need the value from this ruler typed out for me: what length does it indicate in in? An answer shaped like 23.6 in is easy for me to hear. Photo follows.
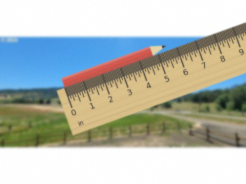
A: 5.5 in
